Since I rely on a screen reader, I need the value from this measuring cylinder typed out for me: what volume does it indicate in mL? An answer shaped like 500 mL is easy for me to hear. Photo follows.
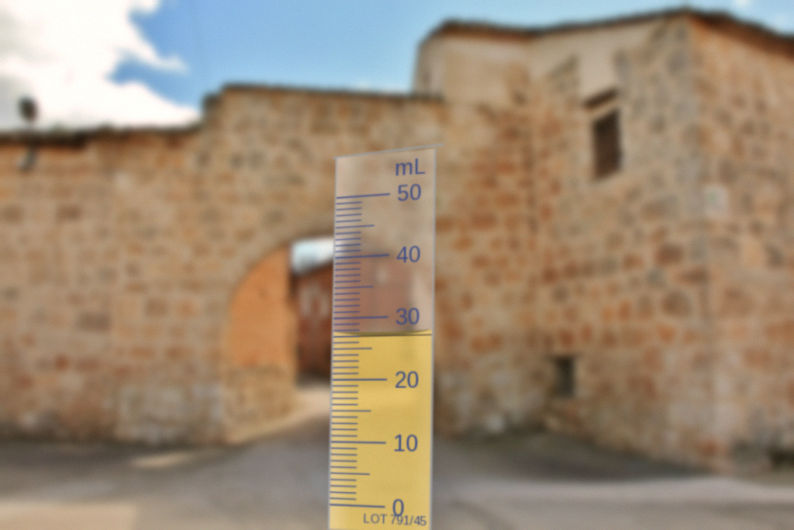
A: 27 mL
